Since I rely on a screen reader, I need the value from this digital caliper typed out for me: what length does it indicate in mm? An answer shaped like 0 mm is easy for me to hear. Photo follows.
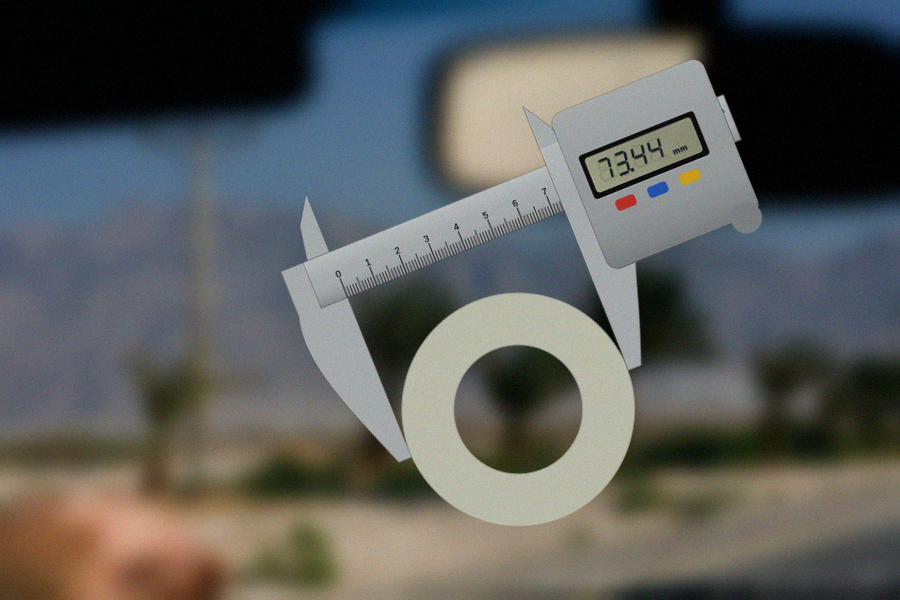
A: 73.44 mm
